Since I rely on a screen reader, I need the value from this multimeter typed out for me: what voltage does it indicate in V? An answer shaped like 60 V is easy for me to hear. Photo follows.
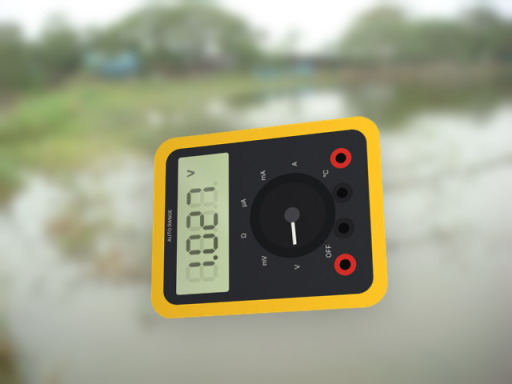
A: 1.027 V
